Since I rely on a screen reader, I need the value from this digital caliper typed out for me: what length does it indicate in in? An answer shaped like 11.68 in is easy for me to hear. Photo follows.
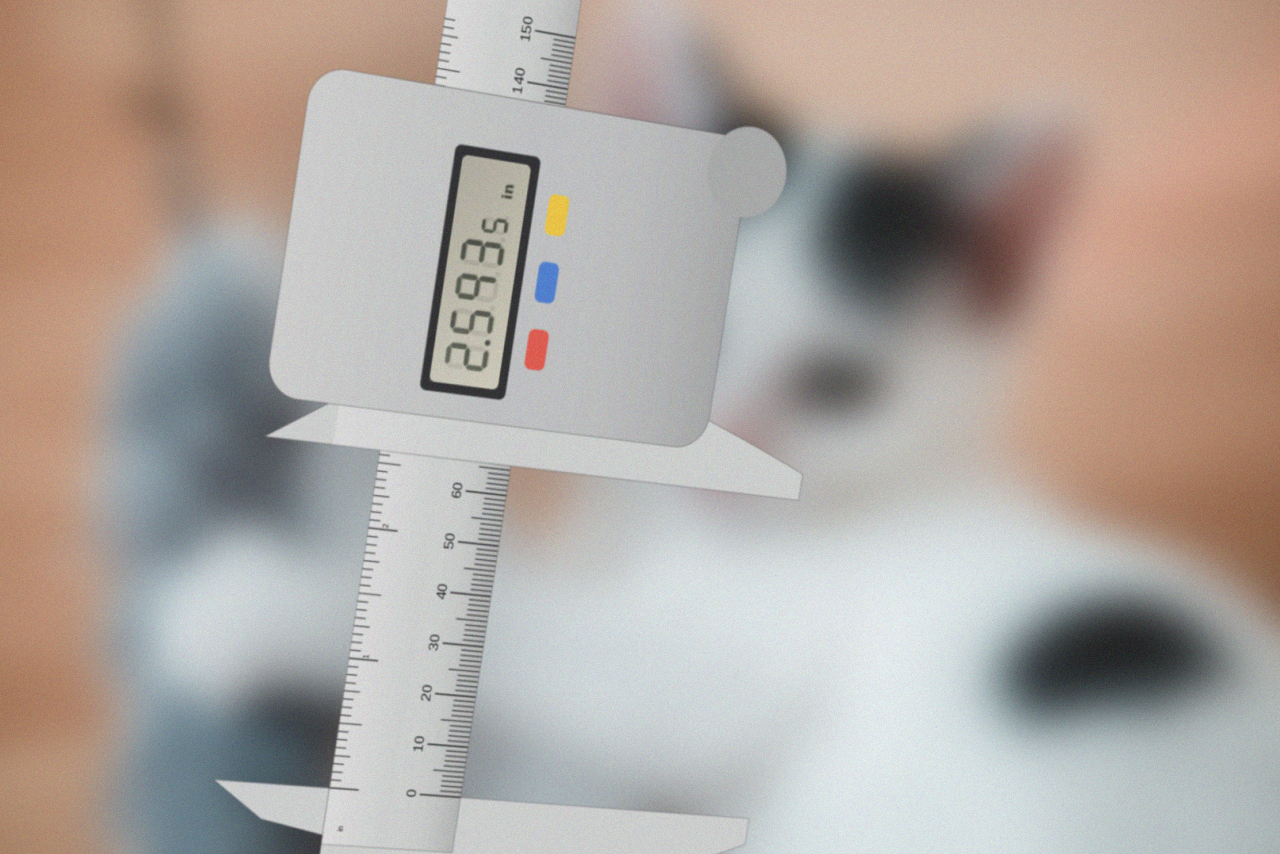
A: 2.5935 in
